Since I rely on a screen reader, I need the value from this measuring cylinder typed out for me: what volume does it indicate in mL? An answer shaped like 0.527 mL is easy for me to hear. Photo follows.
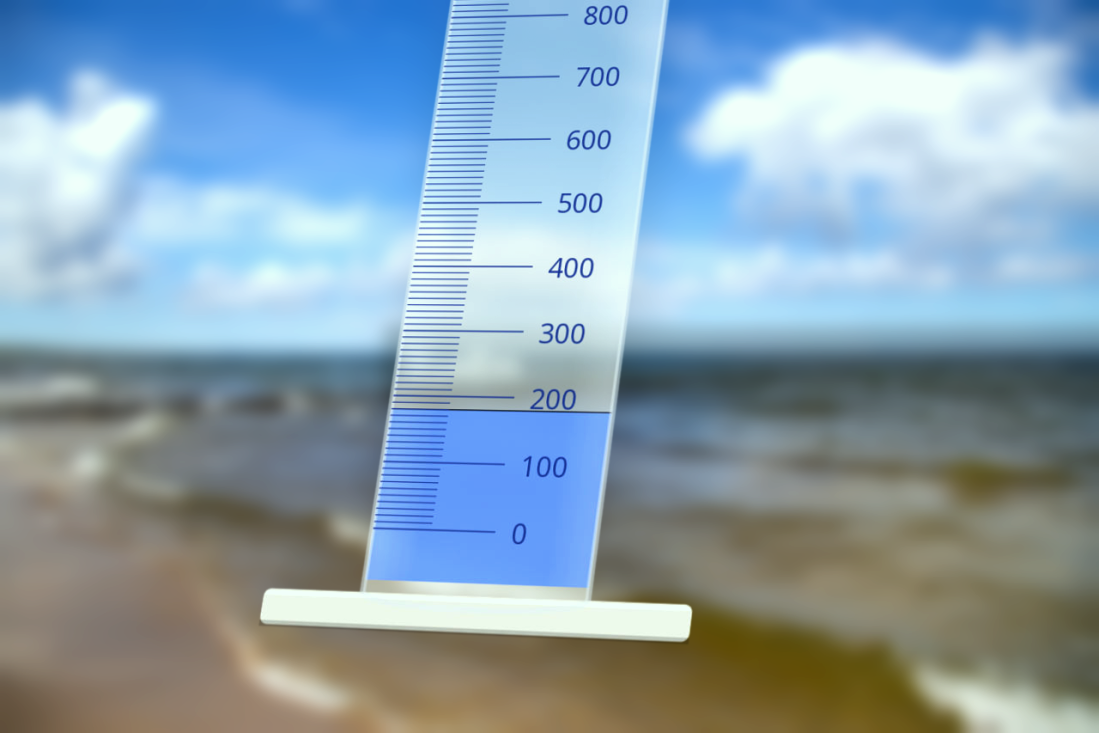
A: 180 mL
